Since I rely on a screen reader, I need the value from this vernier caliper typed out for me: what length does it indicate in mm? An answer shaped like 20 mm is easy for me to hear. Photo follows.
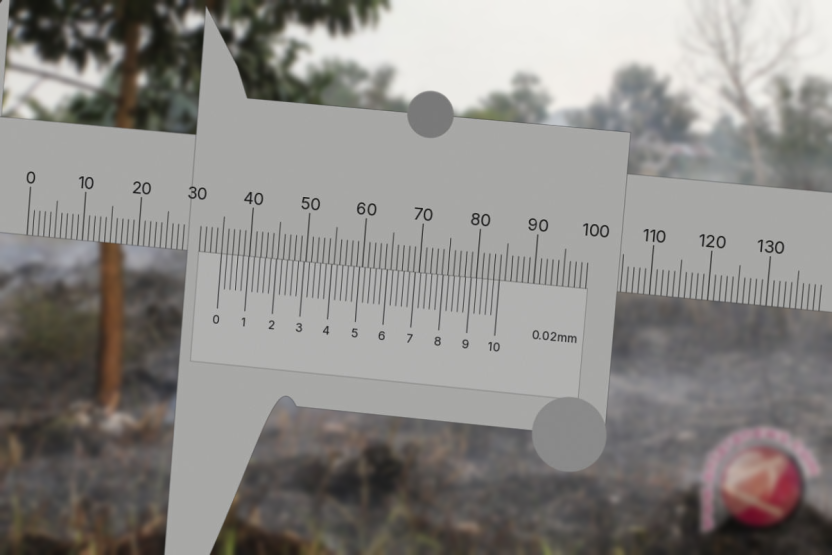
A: 35.0 mm
